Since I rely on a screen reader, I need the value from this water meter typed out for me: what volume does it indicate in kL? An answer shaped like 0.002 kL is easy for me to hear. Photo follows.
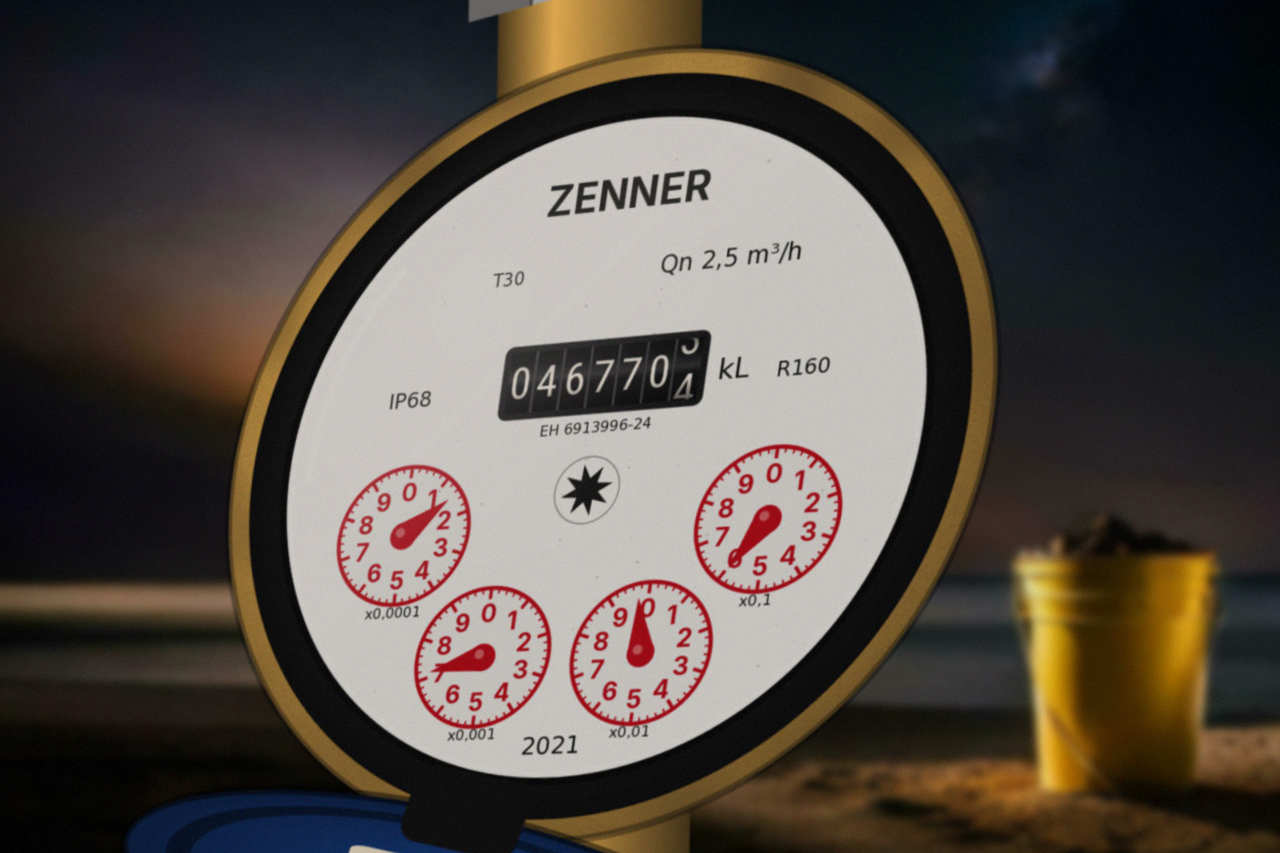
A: 467703.5971 kL
